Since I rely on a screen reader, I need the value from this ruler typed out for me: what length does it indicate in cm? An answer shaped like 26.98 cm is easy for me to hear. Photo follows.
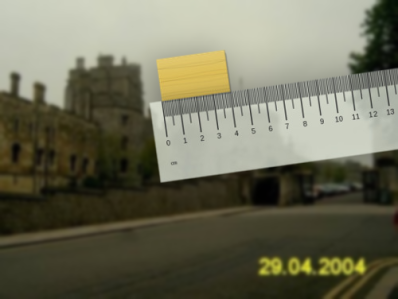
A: 4 cm
